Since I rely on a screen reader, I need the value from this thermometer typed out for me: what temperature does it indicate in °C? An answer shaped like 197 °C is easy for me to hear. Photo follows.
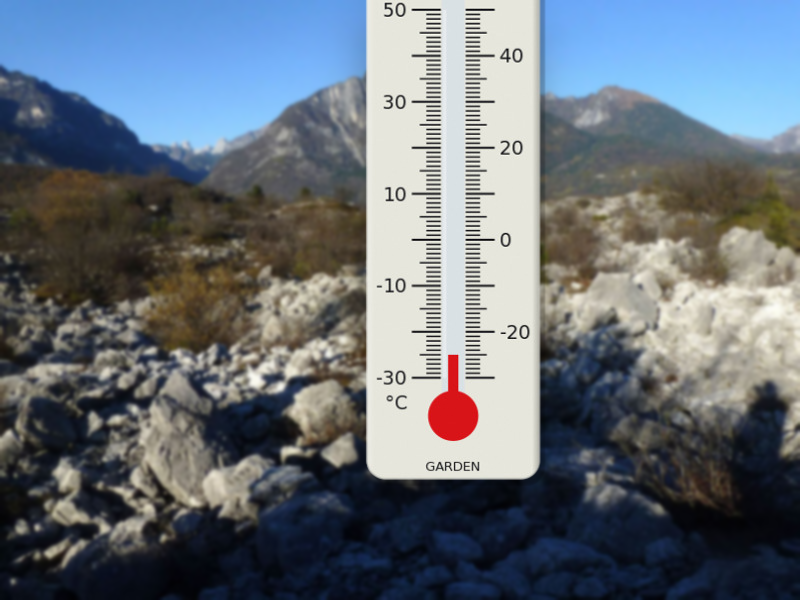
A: -25 °C
